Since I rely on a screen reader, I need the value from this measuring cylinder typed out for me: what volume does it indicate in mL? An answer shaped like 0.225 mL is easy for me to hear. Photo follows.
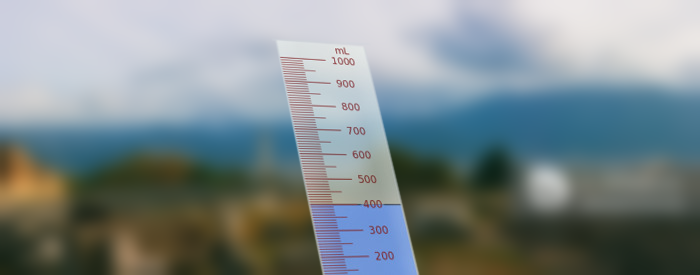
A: 400 mL
